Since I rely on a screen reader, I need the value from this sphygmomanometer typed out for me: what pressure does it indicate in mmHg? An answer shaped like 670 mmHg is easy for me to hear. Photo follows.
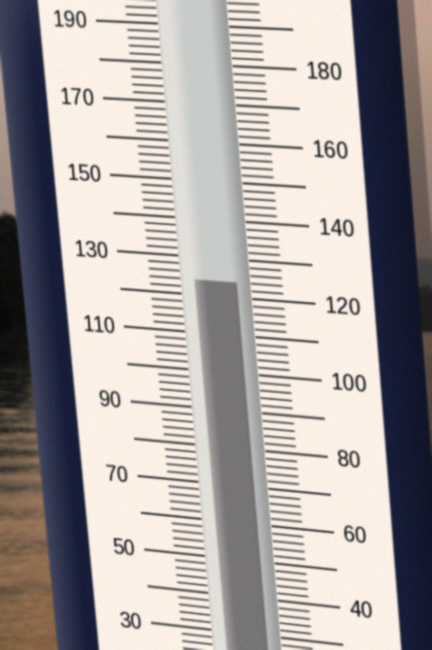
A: 124 mmHg
